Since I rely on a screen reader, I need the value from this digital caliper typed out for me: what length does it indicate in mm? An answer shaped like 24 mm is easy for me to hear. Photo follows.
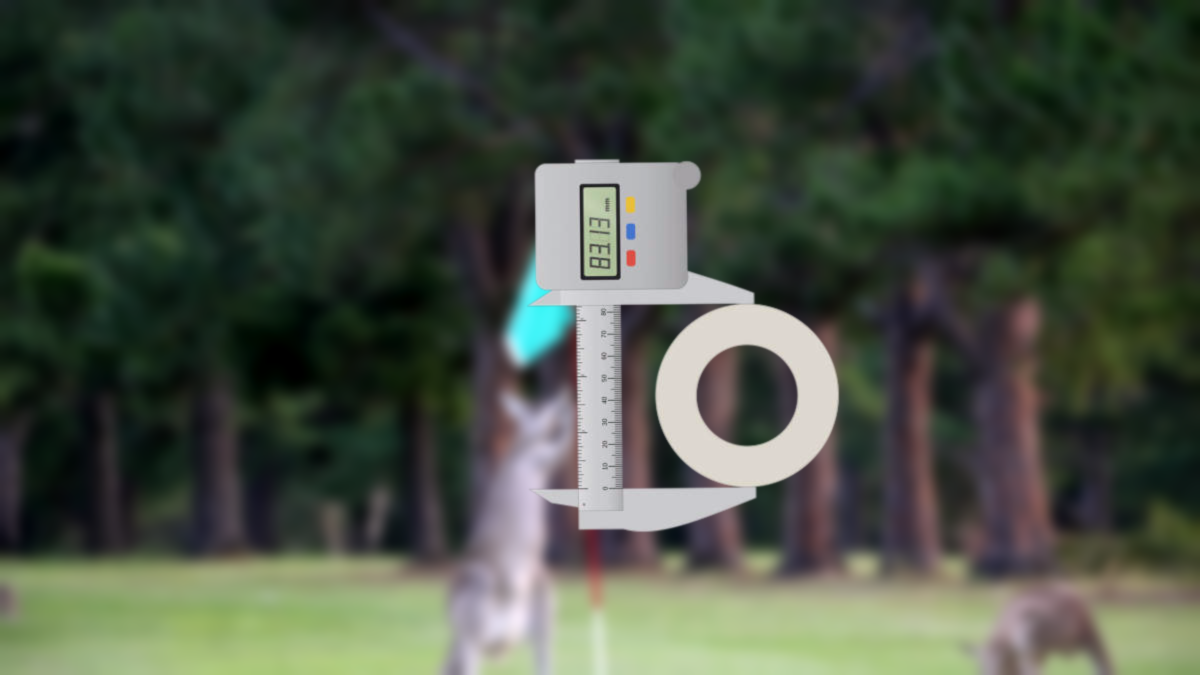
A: 83.13 mm
